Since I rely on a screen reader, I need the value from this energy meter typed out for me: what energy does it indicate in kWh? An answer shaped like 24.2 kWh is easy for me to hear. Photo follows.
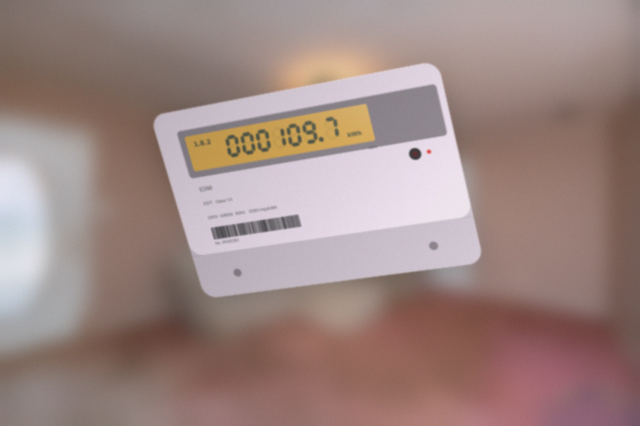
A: 109.7 kWh
